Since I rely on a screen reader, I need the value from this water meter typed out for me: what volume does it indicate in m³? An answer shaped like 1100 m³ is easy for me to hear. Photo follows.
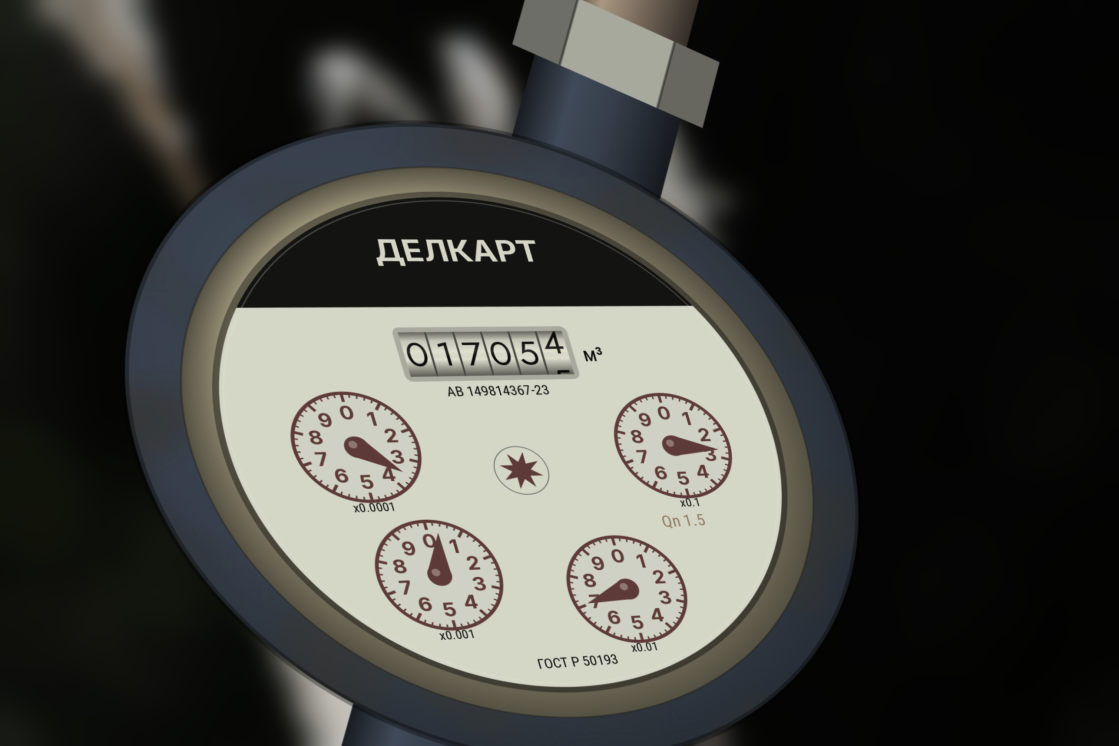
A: 17054.2703 m³
